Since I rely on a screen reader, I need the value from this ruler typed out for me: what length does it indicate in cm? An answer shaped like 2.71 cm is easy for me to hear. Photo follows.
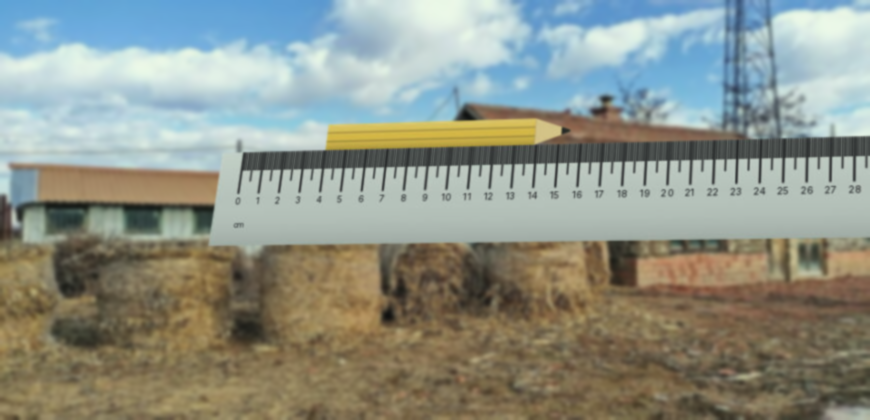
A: 11.5 cm
